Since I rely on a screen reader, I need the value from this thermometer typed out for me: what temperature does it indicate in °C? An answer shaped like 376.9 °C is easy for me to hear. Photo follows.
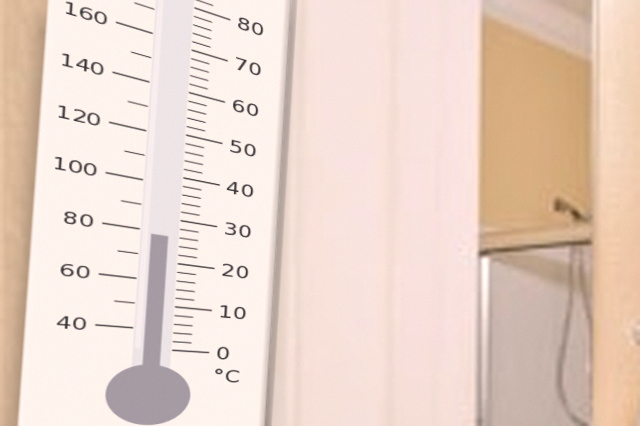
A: 26 °C
